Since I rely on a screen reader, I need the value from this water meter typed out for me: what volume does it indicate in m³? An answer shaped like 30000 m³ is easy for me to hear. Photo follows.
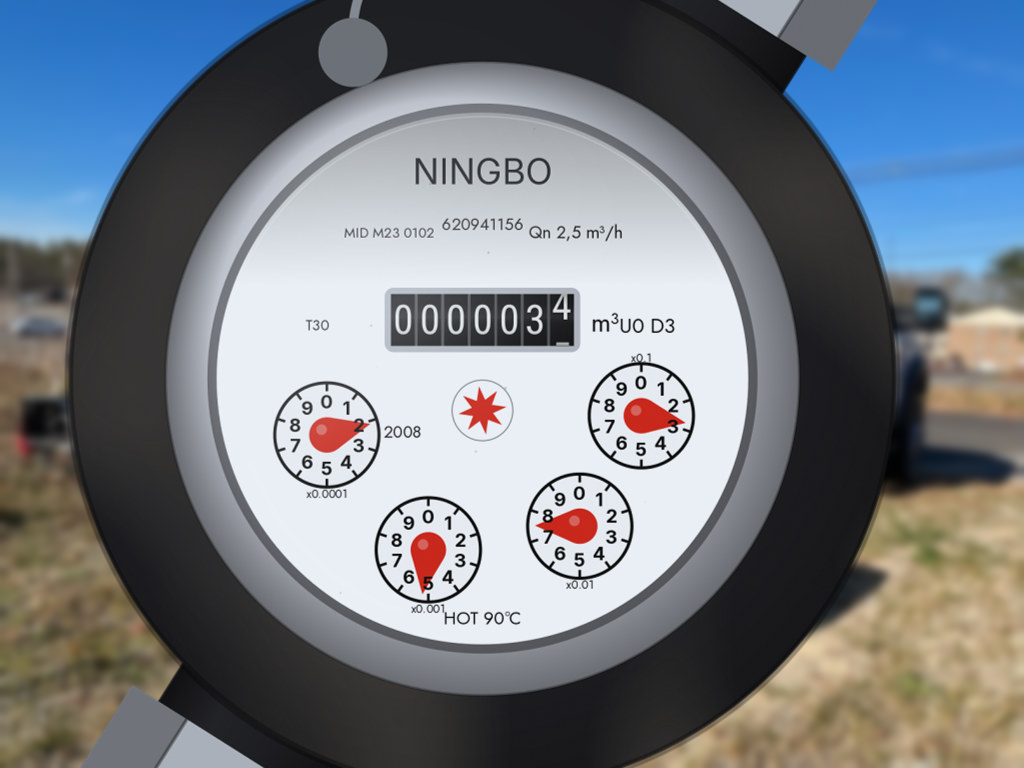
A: 34.2752 m³
